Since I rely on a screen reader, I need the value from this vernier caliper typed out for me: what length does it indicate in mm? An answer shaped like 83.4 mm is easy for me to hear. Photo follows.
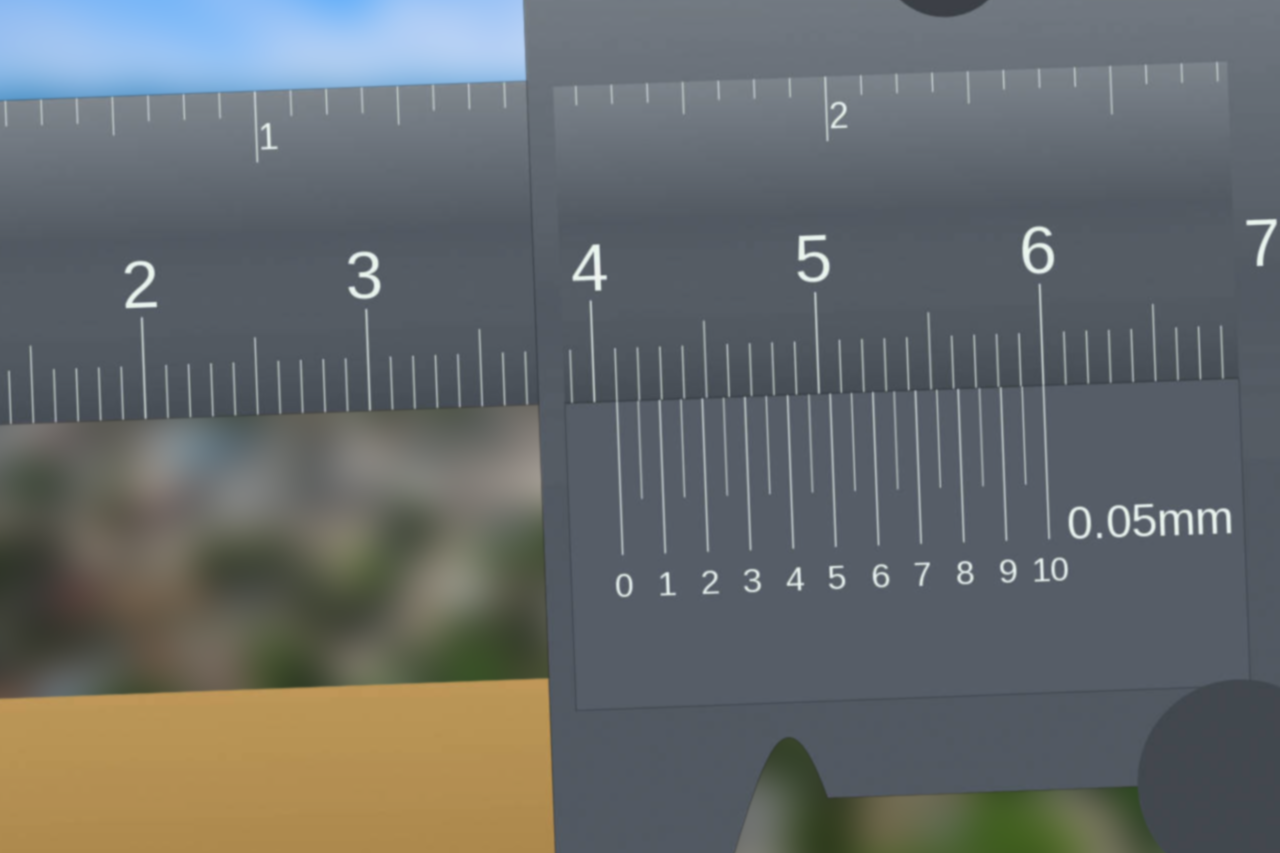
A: 41.0 mm
